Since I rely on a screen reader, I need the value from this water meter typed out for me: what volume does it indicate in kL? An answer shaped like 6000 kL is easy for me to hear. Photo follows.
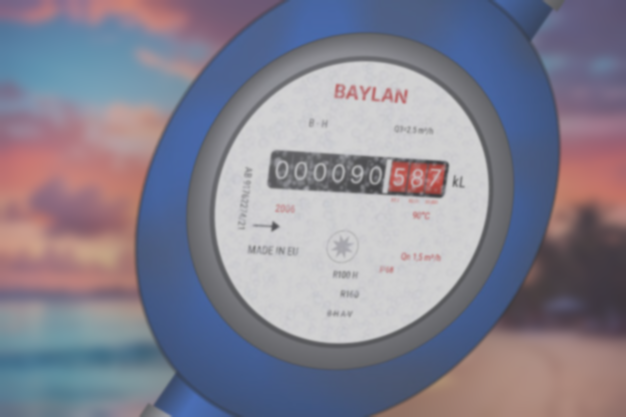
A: 90.587 kL
